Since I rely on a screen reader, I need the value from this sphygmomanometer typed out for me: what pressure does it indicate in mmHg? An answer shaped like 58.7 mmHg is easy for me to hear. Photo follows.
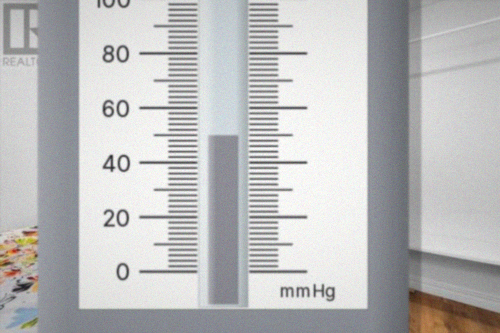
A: 50 mmHg
